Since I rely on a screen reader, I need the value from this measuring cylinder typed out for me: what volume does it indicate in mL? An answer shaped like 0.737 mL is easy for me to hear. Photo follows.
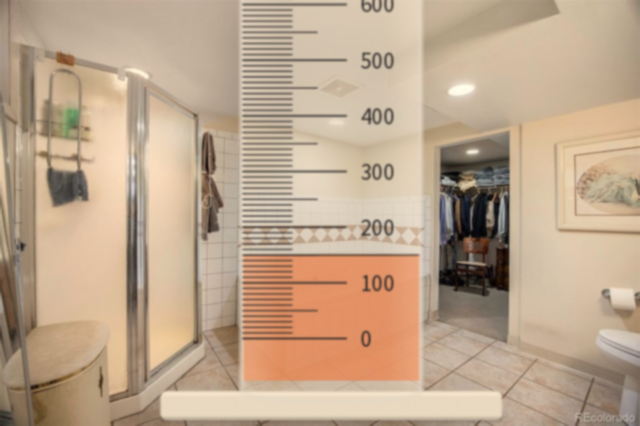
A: 150 mL
